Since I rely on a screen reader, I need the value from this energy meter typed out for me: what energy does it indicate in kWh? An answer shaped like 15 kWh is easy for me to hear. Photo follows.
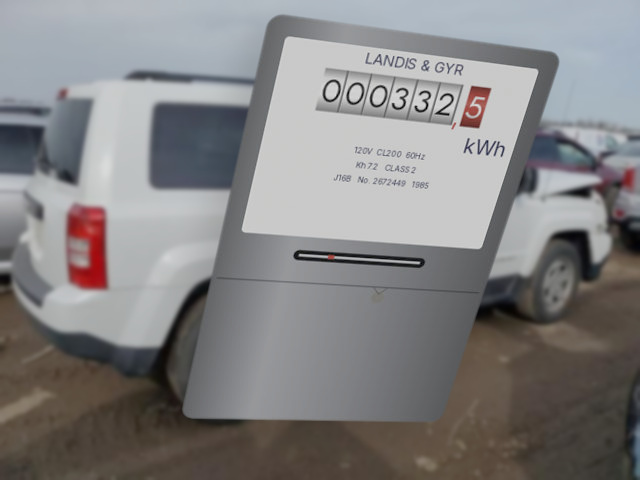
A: 332.5 kWh
